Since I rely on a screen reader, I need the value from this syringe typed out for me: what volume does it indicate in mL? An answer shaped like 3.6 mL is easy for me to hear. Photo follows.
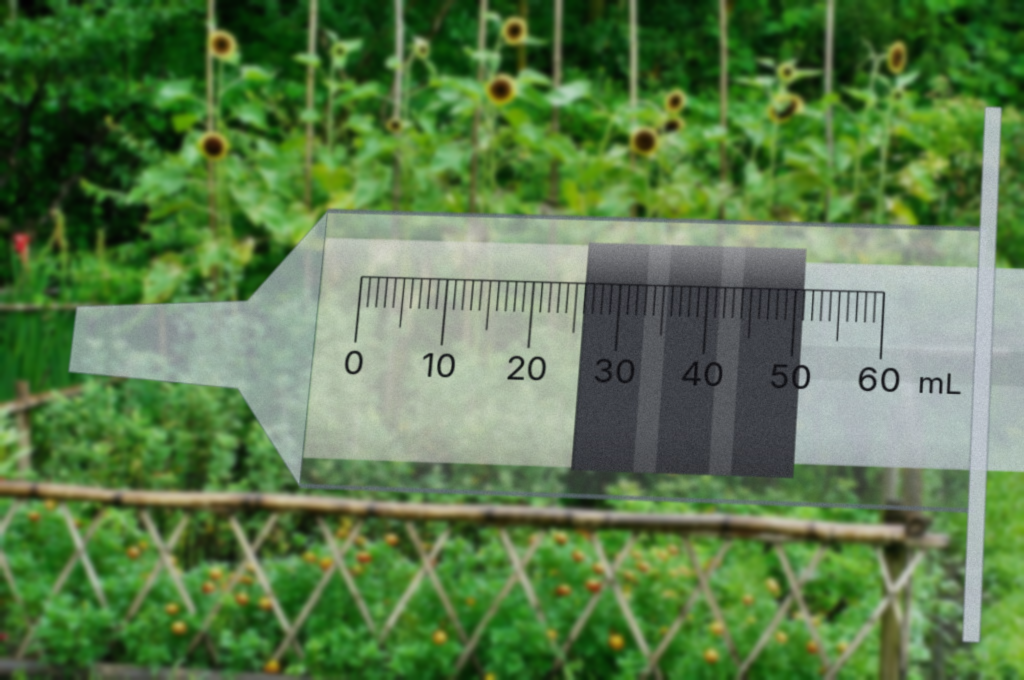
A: 26 mL
